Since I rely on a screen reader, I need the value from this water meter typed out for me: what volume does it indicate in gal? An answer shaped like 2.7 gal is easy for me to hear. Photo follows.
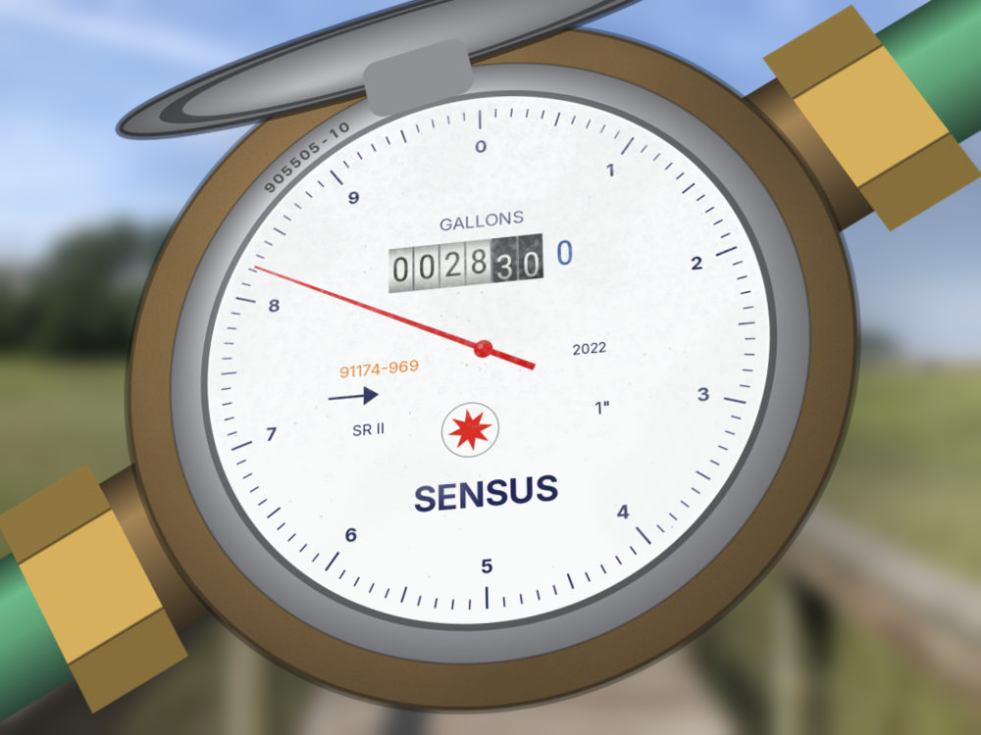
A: 28298.2 gal
